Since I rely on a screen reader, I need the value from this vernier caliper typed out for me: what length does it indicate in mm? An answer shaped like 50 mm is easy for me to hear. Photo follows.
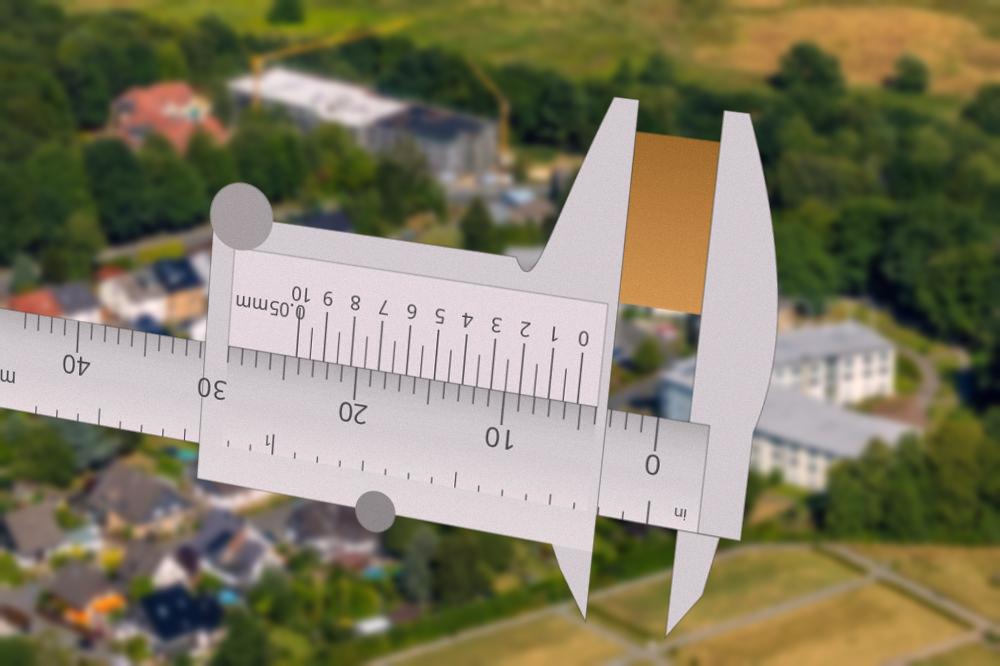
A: 5.2 mm
